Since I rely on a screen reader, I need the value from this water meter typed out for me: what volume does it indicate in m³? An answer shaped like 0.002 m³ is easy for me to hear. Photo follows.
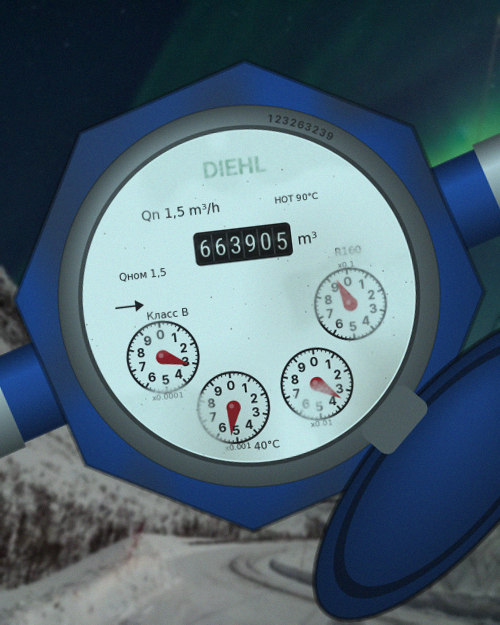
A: 663904.9353 m³
